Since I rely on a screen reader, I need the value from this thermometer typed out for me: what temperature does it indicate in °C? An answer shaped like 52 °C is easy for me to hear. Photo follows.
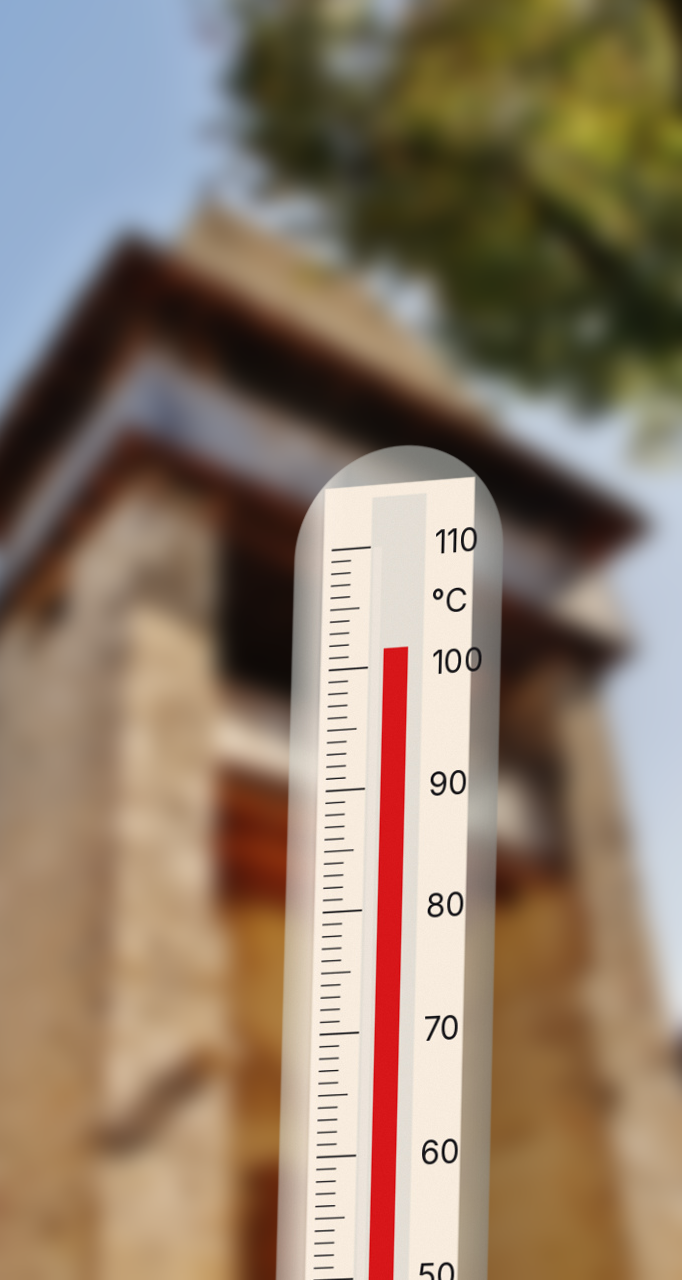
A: 101.5 °C
